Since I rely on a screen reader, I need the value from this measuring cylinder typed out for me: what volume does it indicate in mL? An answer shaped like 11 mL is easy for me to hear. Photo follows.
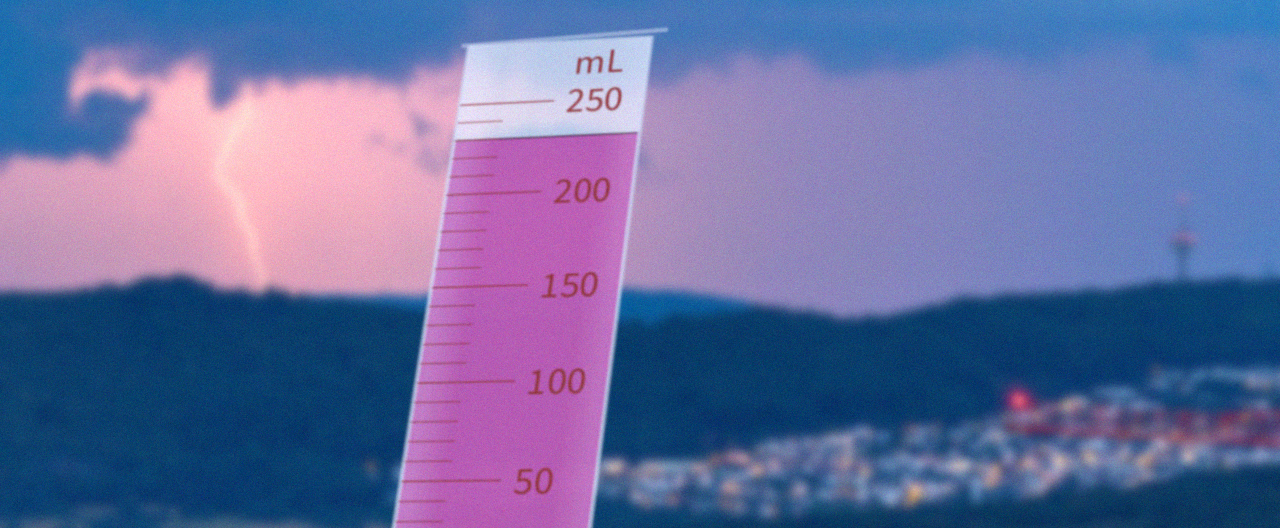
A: 230 mL
